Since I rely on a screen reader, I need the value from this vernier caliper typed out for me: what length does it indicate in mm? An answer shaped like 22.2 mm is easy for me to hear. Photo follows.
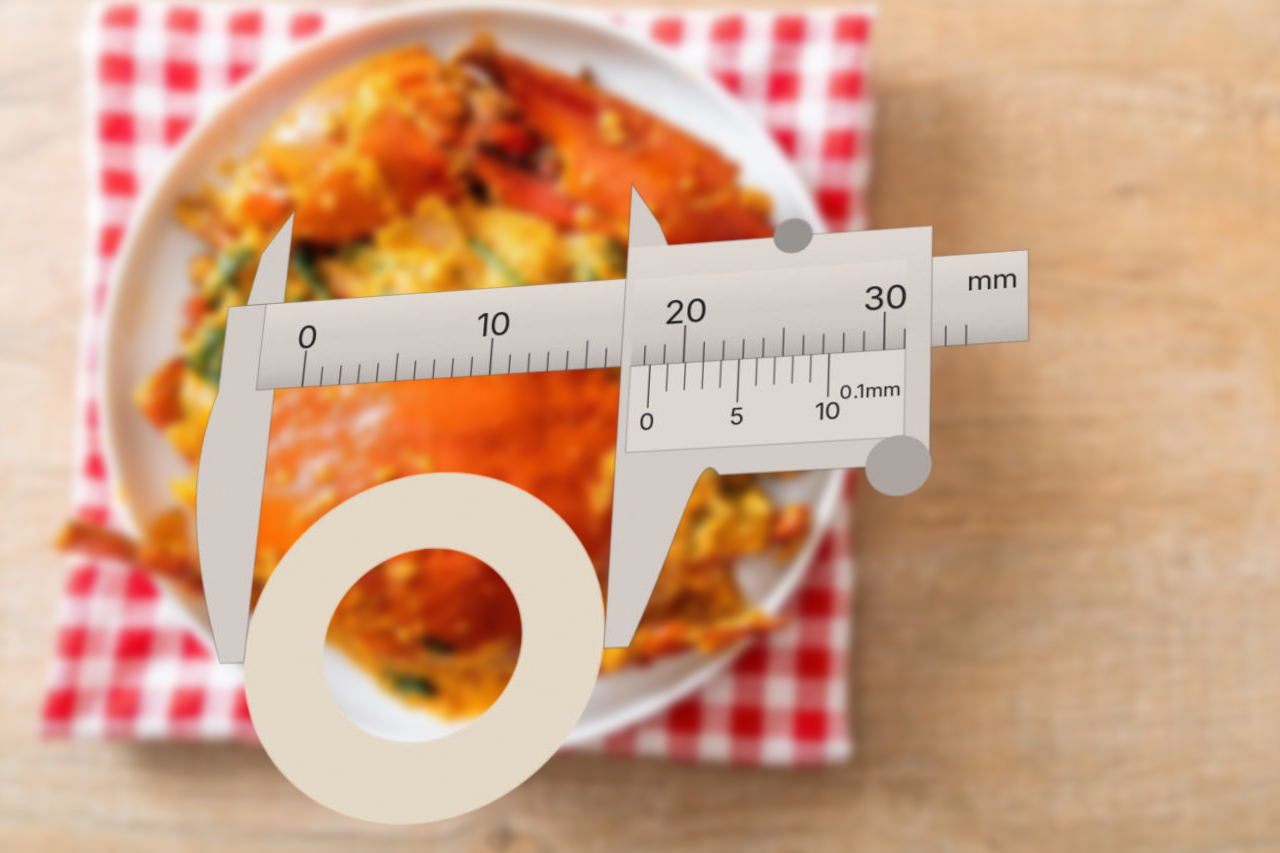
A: 18.3 mm
